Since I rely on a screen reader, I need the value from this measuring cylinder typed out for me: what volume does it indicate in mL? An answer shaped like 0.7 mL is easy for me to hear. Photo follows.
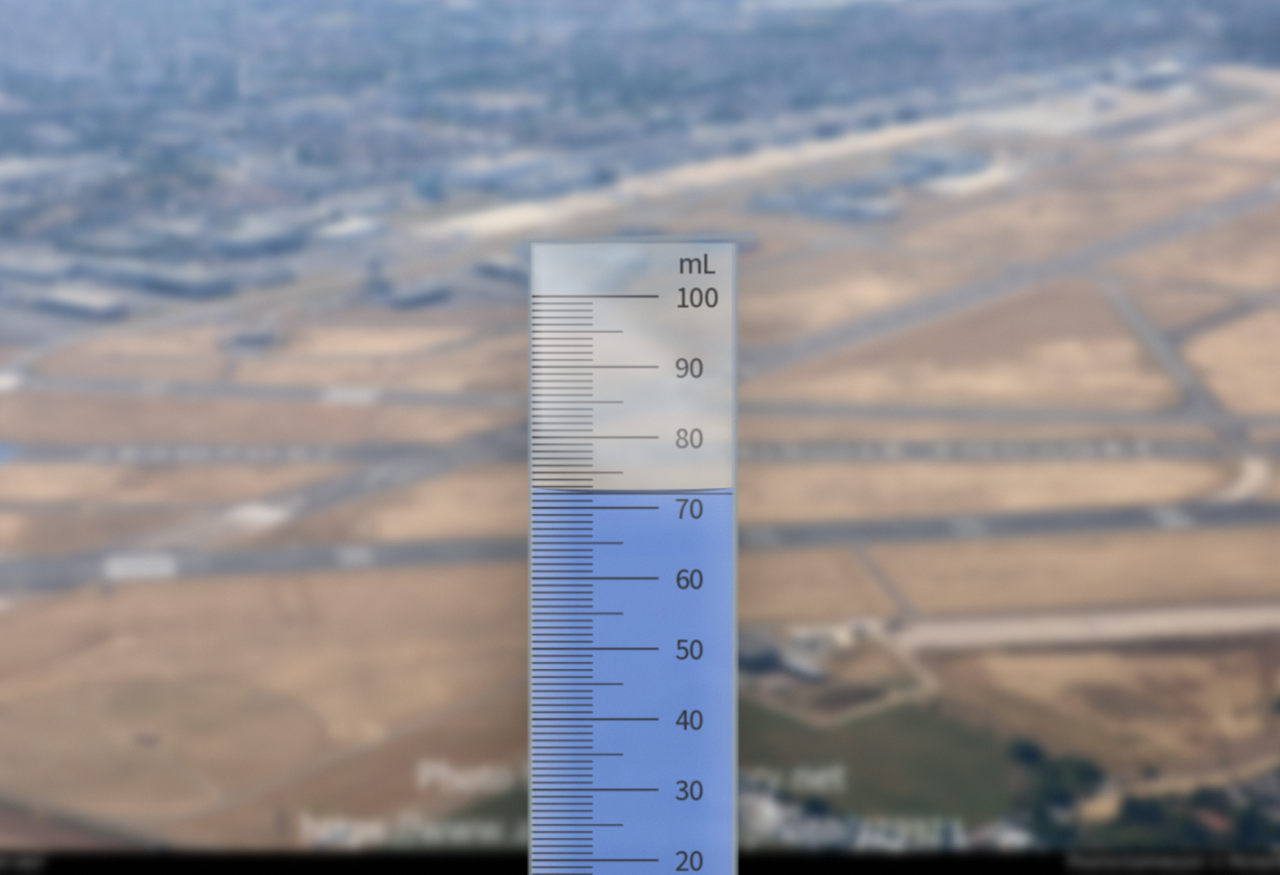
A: 72 mL
